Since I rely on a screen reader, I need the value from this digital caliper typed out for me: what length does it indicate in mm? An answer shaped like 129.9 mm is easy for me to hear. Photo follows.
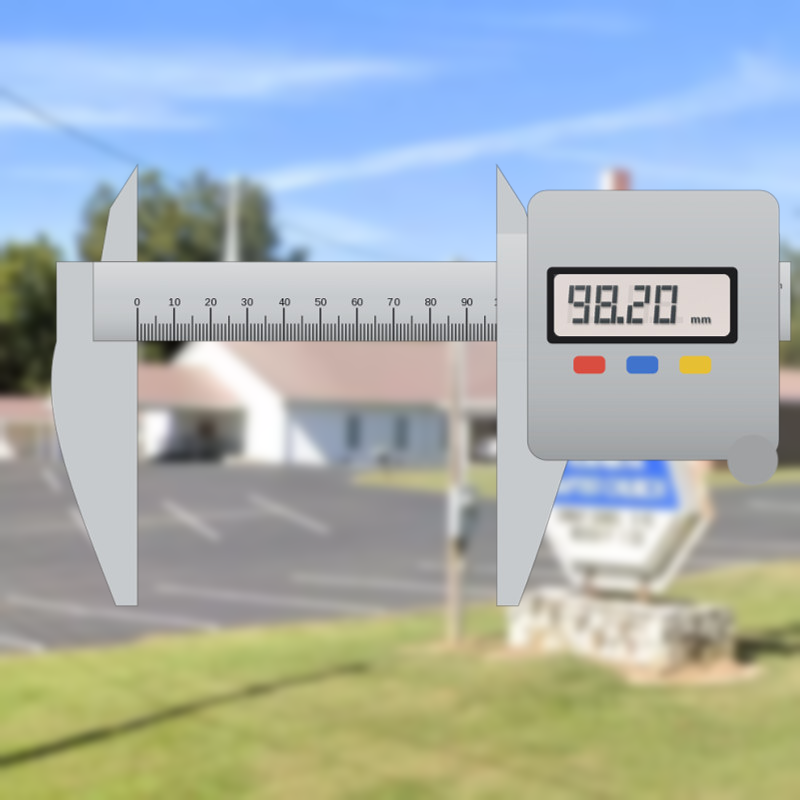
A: 98.20 mm
